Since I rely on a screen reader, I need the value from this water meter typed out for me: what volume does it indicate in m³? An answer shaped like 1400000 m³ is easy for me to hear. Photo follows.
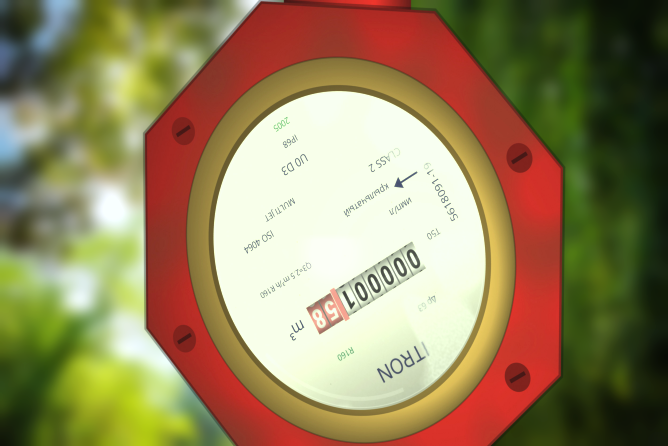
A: 1.58 m³
